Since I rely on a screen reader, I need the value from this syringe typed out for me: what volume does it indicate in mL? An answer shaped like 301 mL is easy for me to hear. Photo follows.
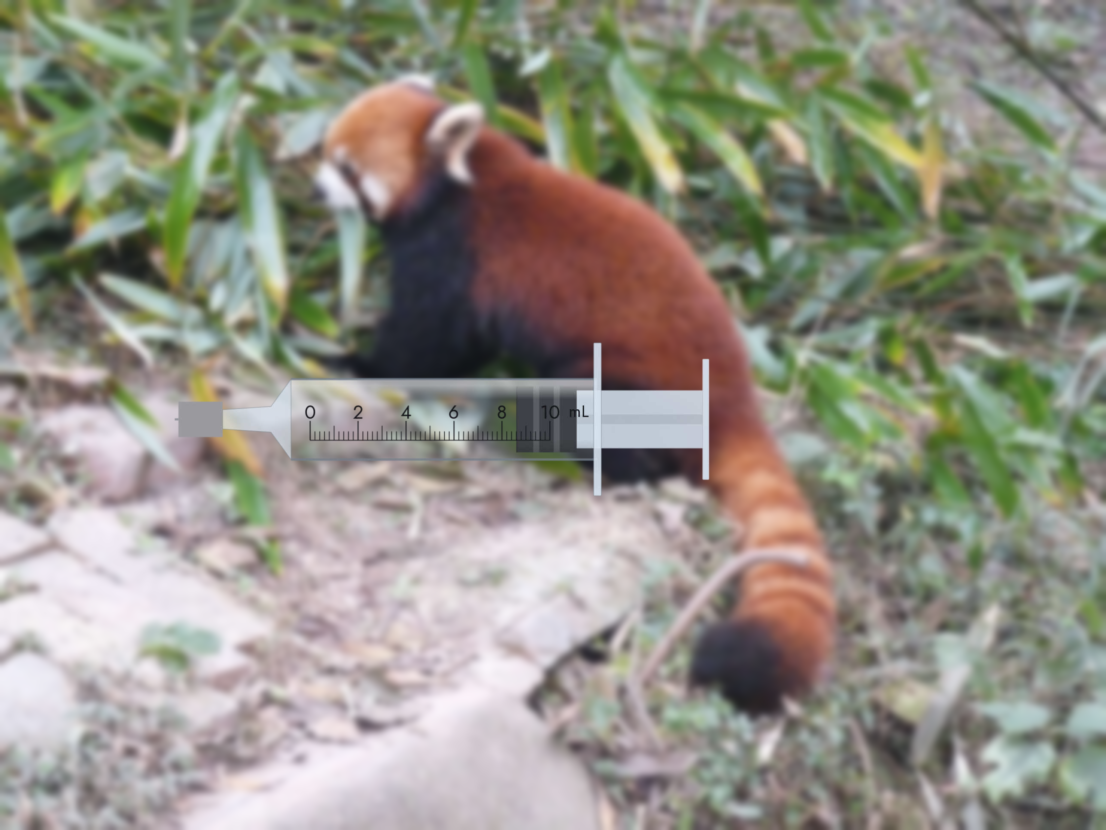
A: 8.6 mL
